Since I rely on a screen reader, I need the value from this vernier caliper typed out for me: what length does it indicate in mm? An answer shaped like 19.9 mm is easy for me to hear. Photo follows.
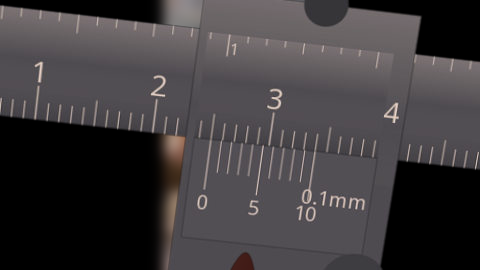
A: 25.0 mm
